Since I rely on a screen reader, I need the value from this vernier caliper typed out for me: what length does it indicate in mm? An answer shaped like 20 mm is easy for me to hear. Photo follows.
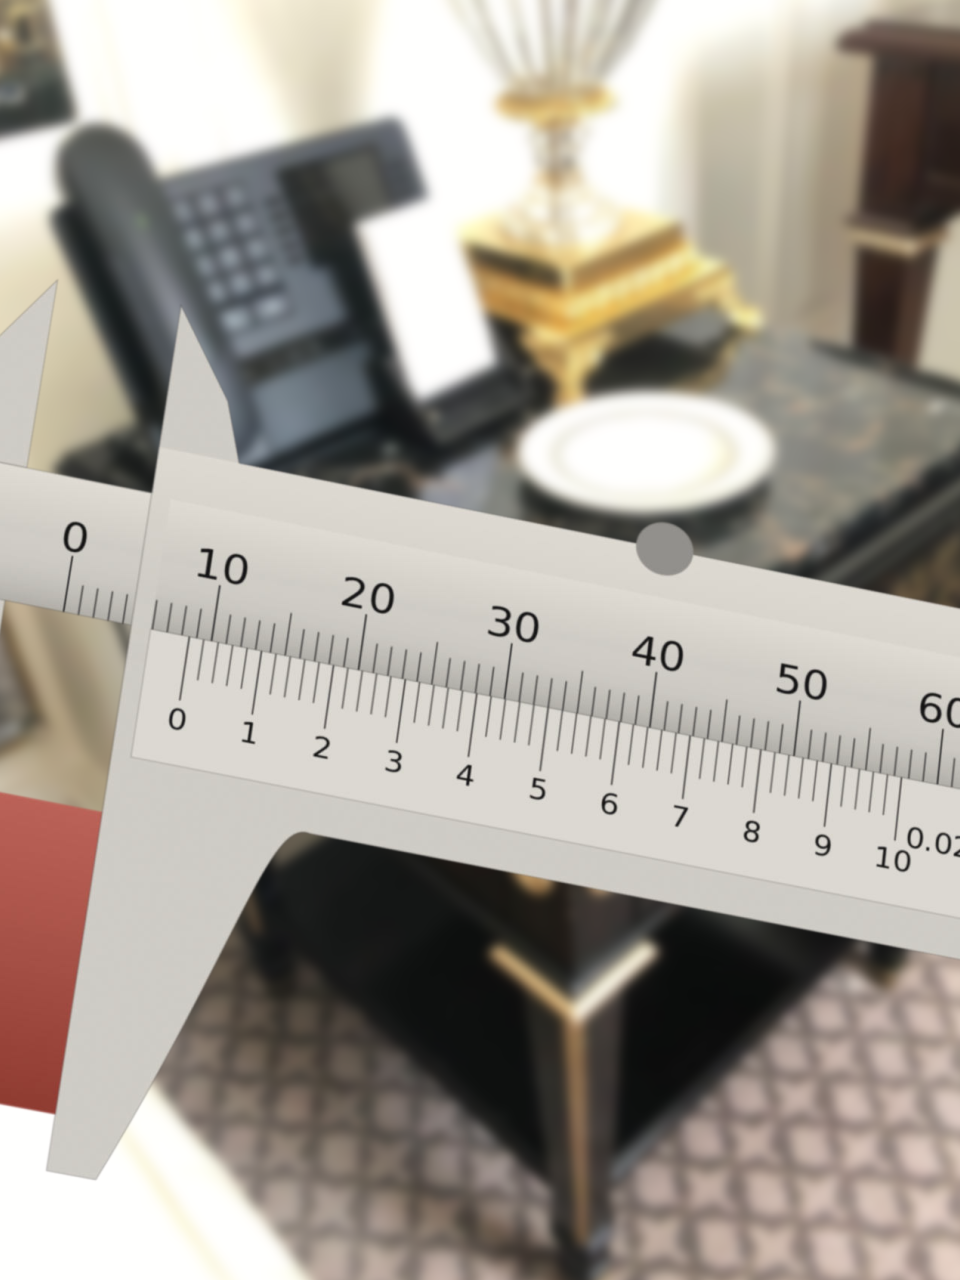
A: 8.5 mm
